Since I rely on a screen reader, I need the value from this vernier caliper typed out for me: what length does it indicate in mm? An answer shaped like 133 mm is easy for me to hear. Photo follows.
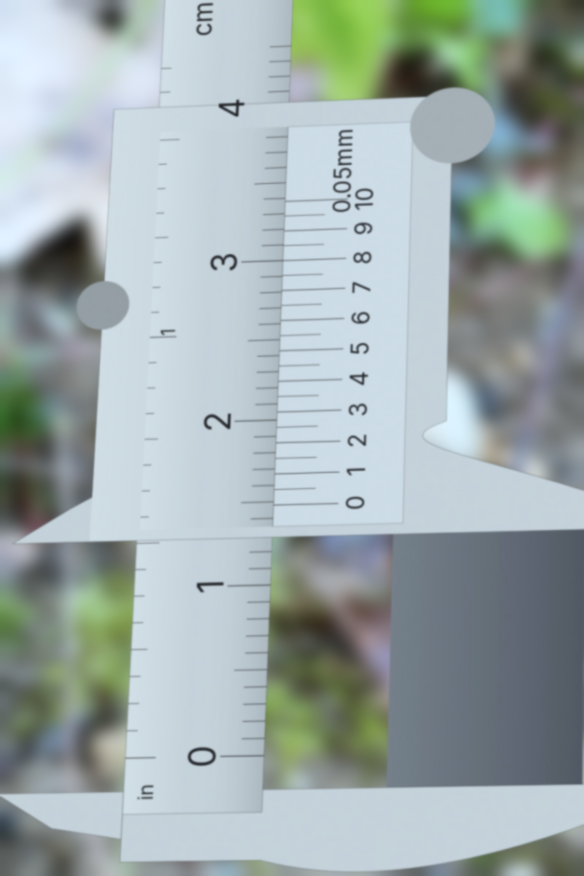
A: 14.8 mm
